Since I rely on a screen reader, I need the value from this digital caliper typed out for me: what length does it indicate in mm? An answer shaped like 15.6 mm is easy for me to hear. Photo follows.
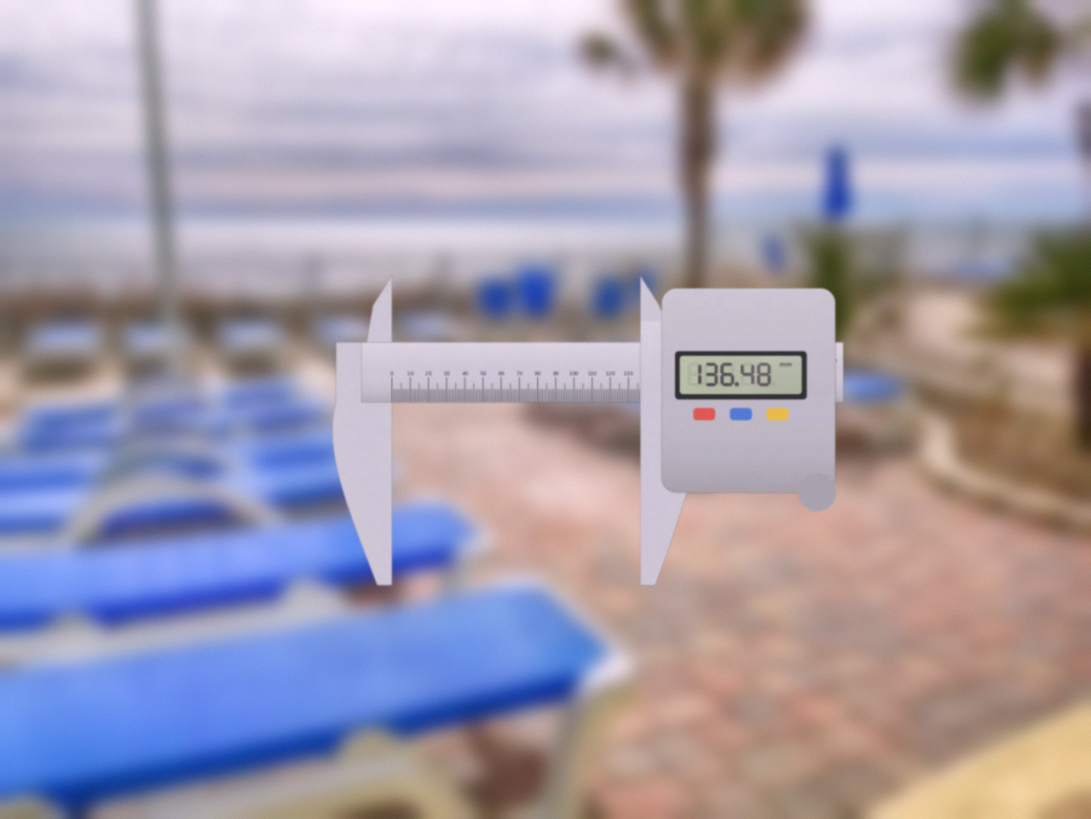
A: 136.48 mm
